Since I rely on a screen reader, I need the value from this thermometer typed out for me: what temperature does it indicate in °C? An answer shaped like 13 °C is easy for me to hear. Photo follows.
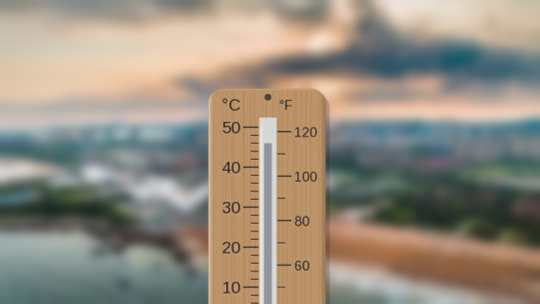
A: 46 °C
